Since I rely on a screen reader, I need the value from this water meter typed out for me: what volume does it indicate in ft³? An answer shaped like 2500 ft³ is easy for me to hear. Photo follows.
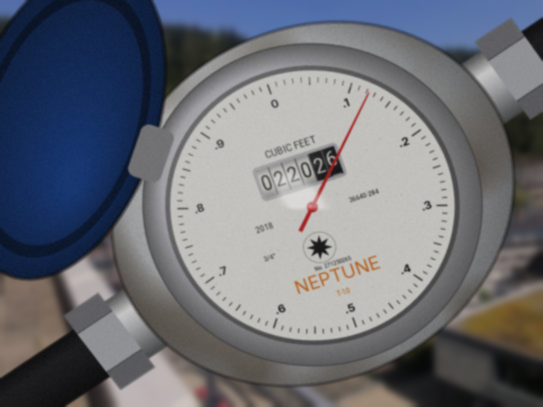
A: 22026.12 ft³
